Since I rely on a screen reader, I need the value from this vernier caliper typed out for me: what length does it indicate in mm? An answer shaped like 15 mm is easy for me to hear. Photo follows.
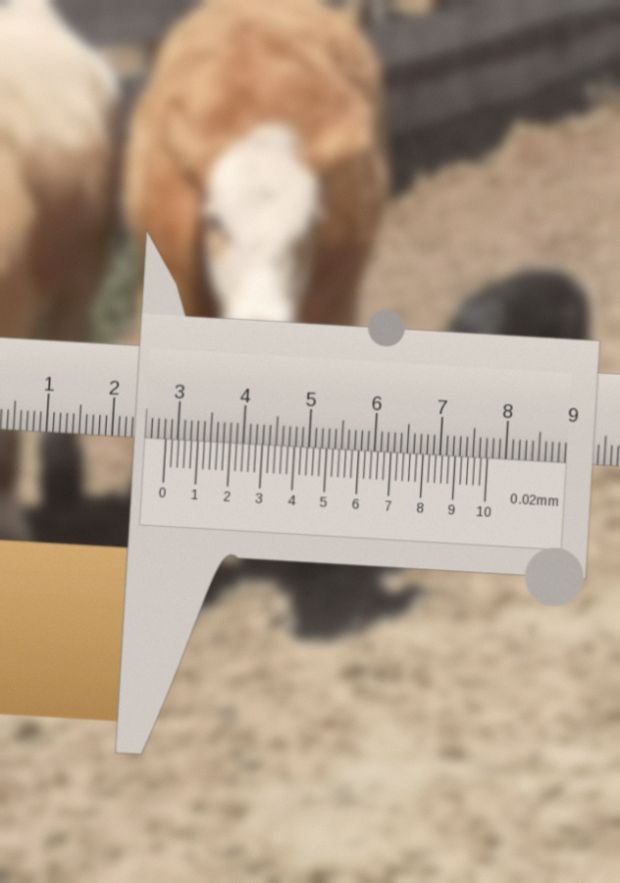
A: 28.2 mm
